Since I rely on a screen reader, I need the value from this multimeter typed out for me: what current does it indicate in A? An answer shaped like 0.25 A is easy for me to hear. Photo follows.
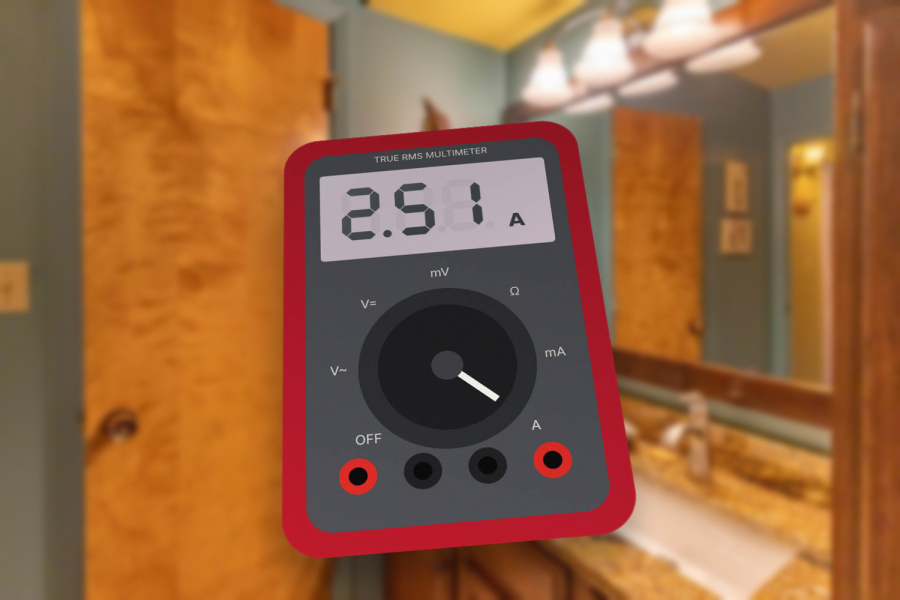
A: 2.51 A
